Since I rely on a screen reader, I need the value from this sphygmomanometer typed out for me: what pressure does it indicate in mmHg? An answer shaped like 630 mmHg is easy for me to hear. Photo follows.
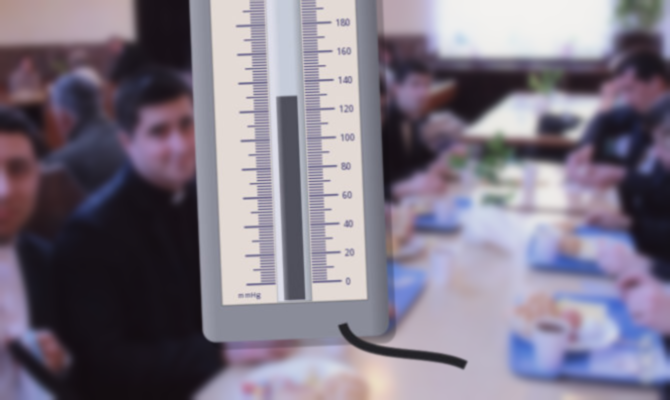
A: 130 mmHg
